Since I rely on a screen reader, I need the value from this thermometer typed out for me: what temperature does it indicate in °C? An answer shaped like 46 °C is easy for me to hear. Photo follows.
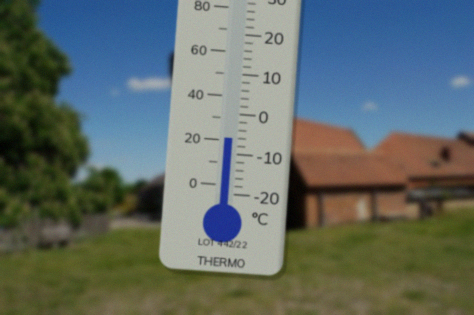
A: -6 °C
